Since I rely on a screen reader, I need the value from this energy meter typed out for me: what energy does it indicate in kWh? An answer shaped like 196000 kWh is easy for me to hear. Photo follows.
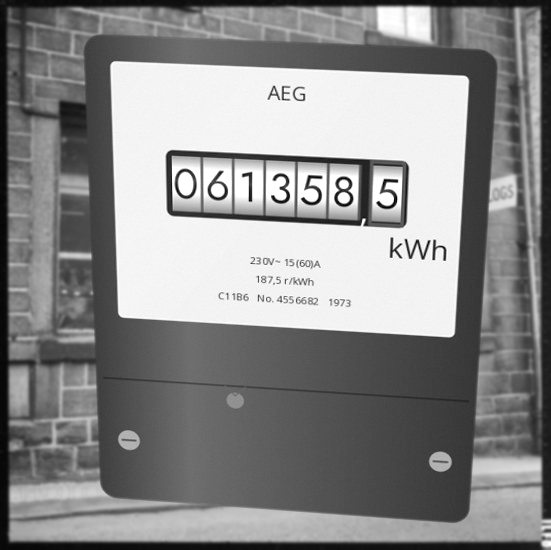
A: 61358.5 kWh
